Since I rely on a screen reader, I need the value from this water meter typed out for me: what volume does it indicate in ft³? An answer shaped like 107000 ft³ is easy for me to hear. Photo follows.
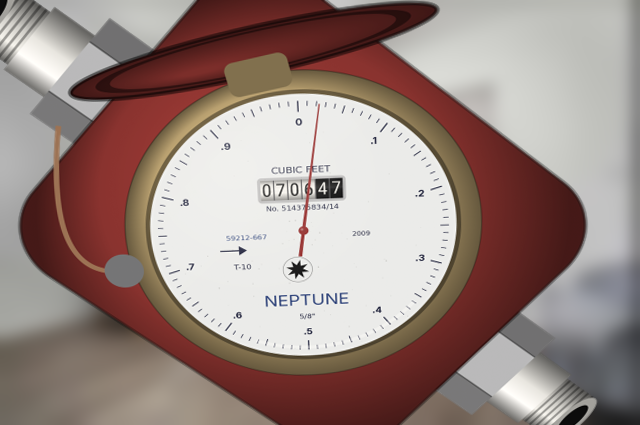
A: 70647.02 ft³
